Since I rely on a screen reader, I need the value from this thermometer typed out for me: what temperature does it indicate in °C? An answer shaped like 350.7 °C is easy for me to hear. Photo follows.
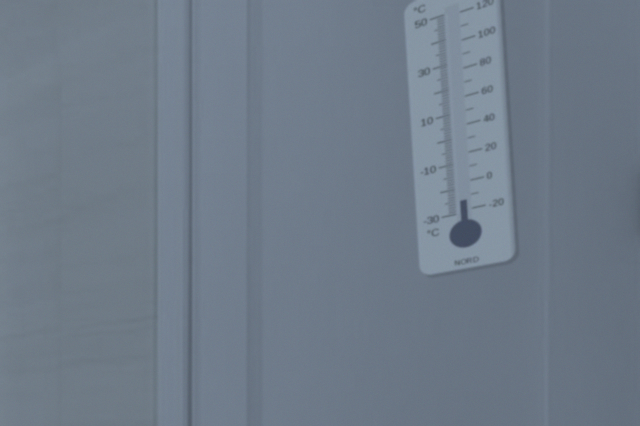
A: -25 °C
